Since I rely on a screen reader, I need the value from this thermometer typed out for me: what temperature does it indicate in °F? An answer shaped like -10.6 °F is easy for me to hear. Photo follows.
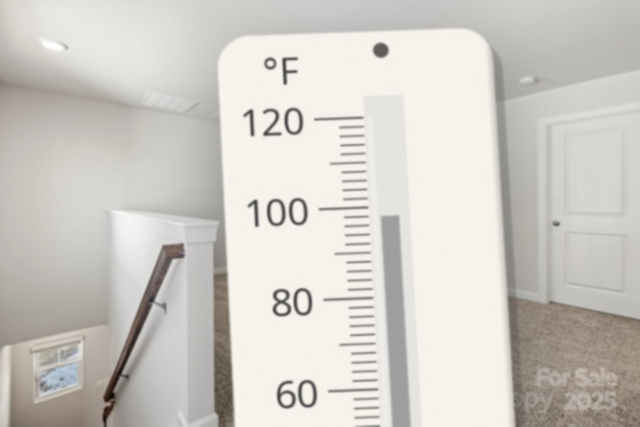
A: 98 °F
